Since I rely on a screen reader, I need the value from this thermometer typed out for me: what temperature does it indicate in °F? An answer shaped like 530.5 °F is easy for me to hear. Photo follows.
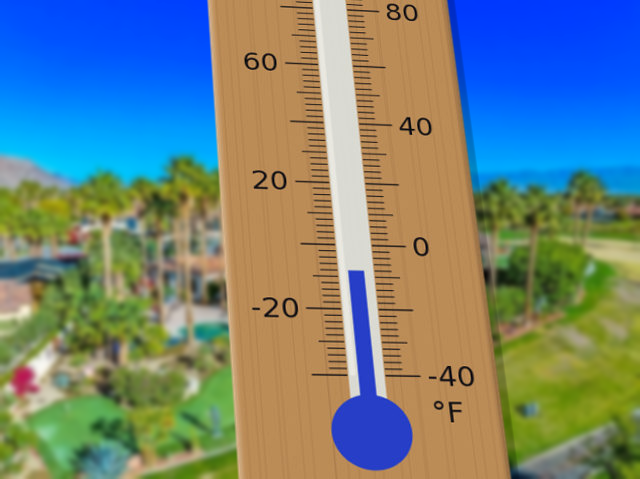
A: -8 °F
